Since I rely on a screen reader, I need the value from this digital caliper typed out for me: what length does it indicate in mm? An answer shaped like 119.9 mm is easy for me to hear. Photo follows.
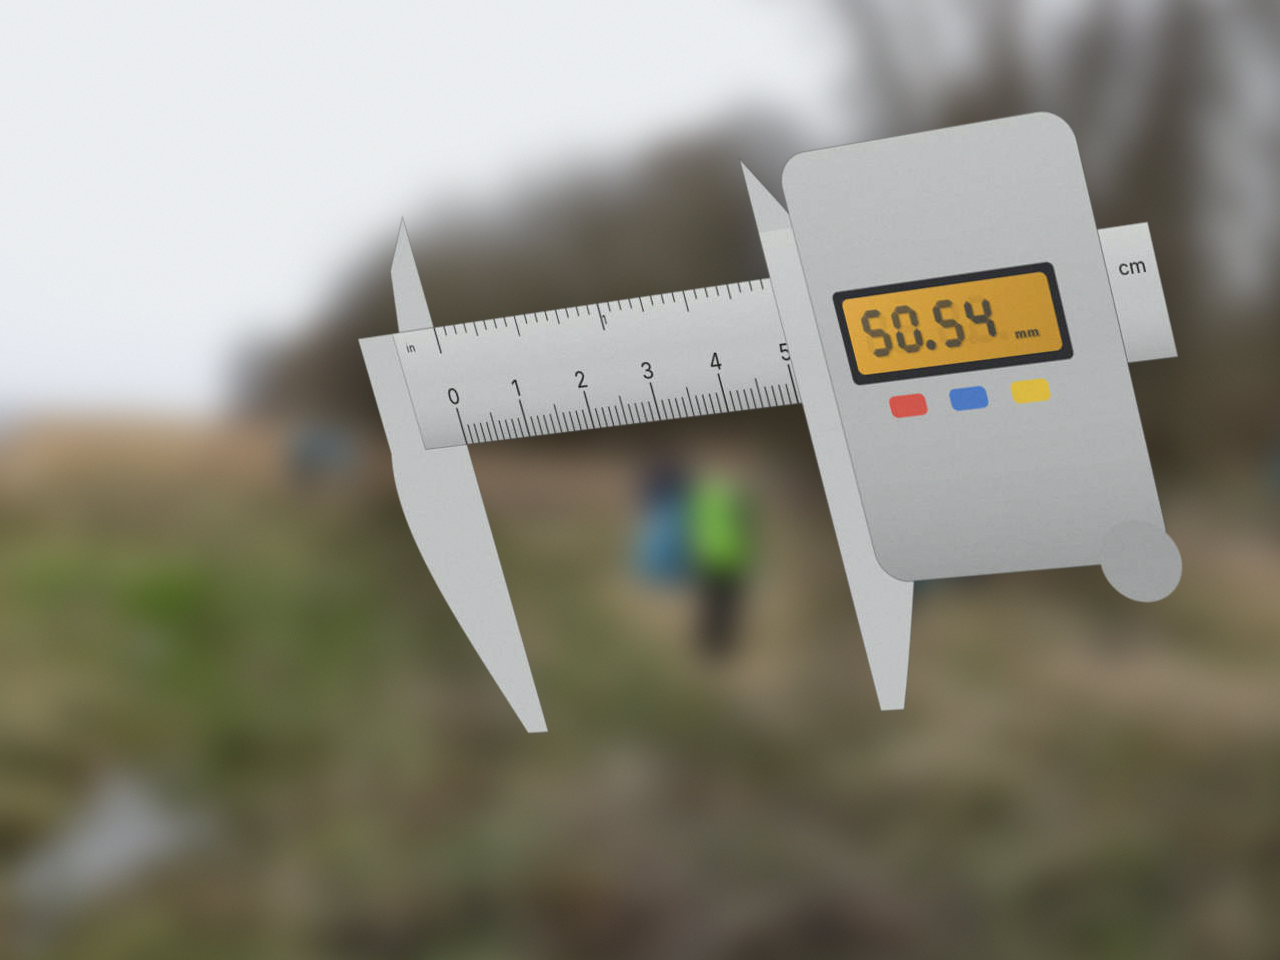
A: 50.54 mm
